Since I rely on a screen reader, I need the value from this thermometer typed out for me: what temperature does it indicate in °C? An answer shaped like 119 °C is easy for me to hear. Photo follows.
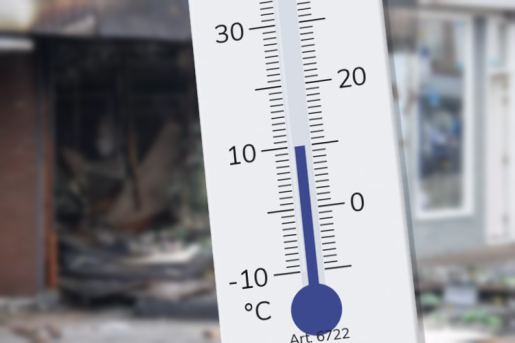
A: 10 °C
